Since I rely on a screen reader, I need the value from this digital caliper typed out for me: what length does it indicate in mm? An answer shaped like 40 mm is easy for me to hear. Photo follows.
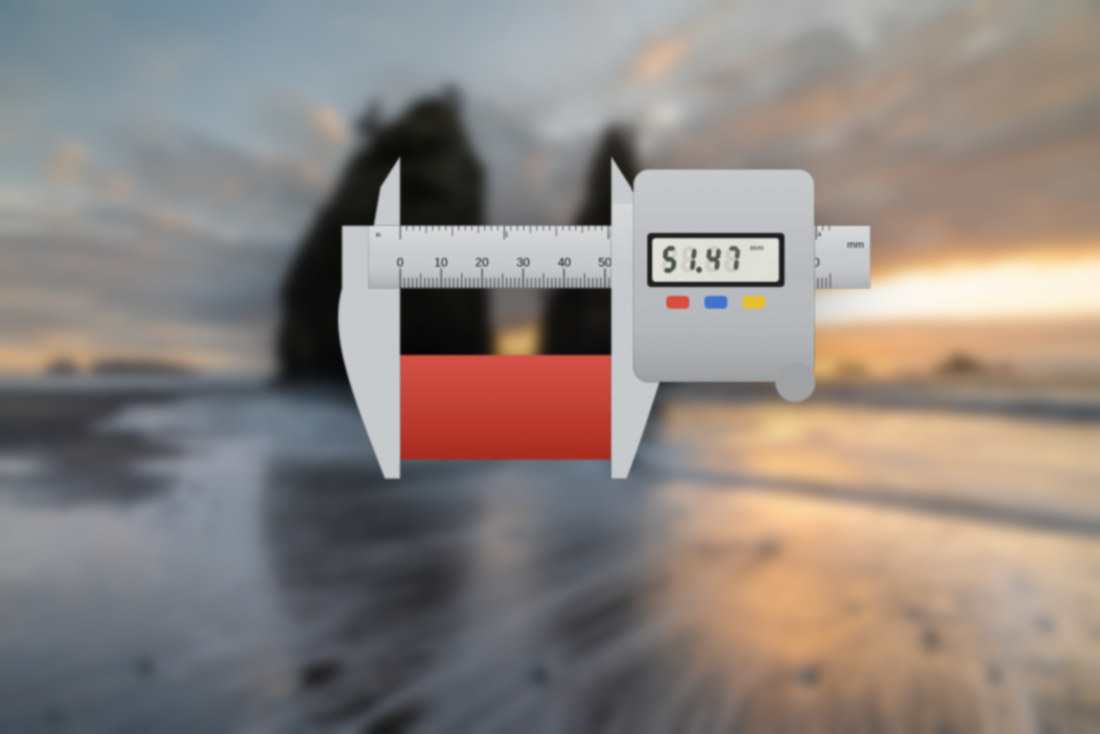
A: 51.47 mm
